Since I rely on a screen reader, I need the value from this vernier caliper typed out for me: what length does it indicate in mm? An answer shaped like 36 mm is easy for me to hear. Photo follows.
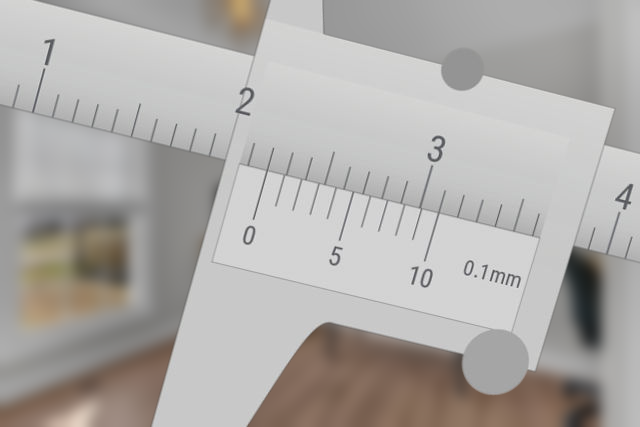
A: 22.0 mm
